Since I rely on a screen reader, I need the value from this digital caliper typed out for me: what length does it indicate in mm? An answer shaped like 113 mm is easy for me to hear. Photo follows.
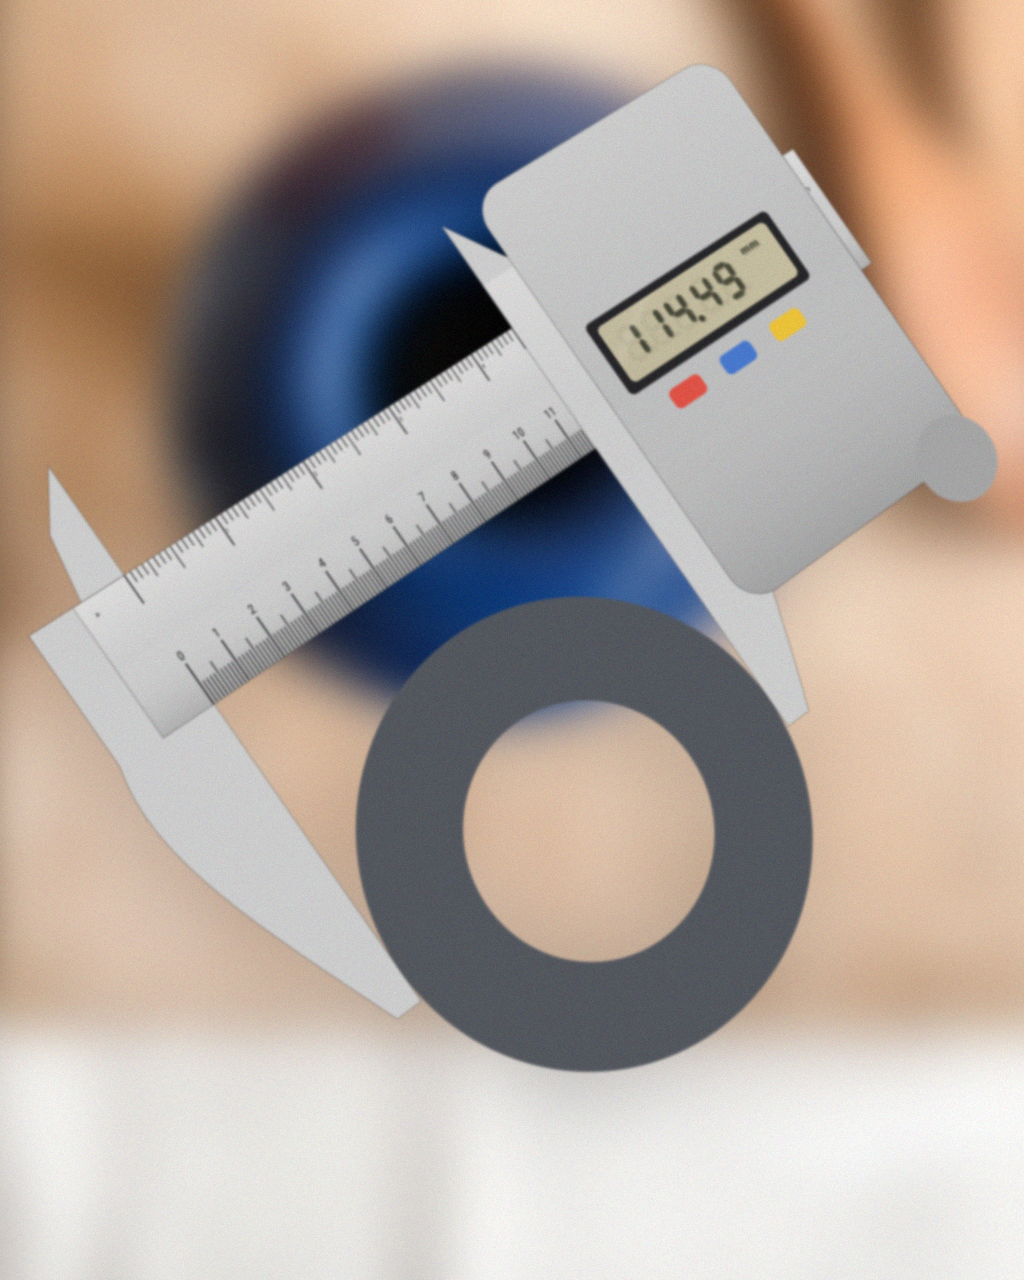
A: 114.49 mm
